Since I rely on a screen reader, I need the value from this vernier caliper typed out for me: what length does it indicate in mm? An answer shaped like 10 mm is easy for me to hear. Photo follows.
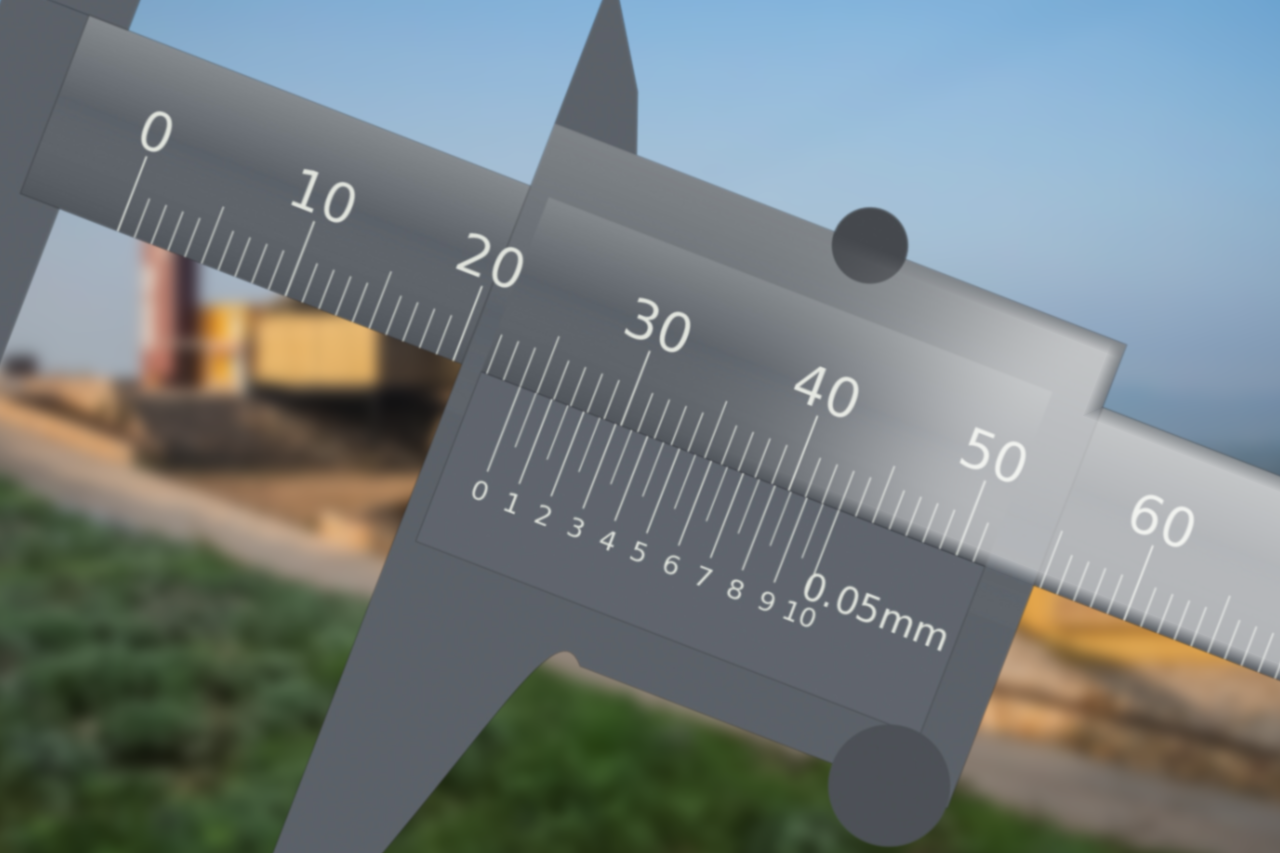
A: 24.0 mm
